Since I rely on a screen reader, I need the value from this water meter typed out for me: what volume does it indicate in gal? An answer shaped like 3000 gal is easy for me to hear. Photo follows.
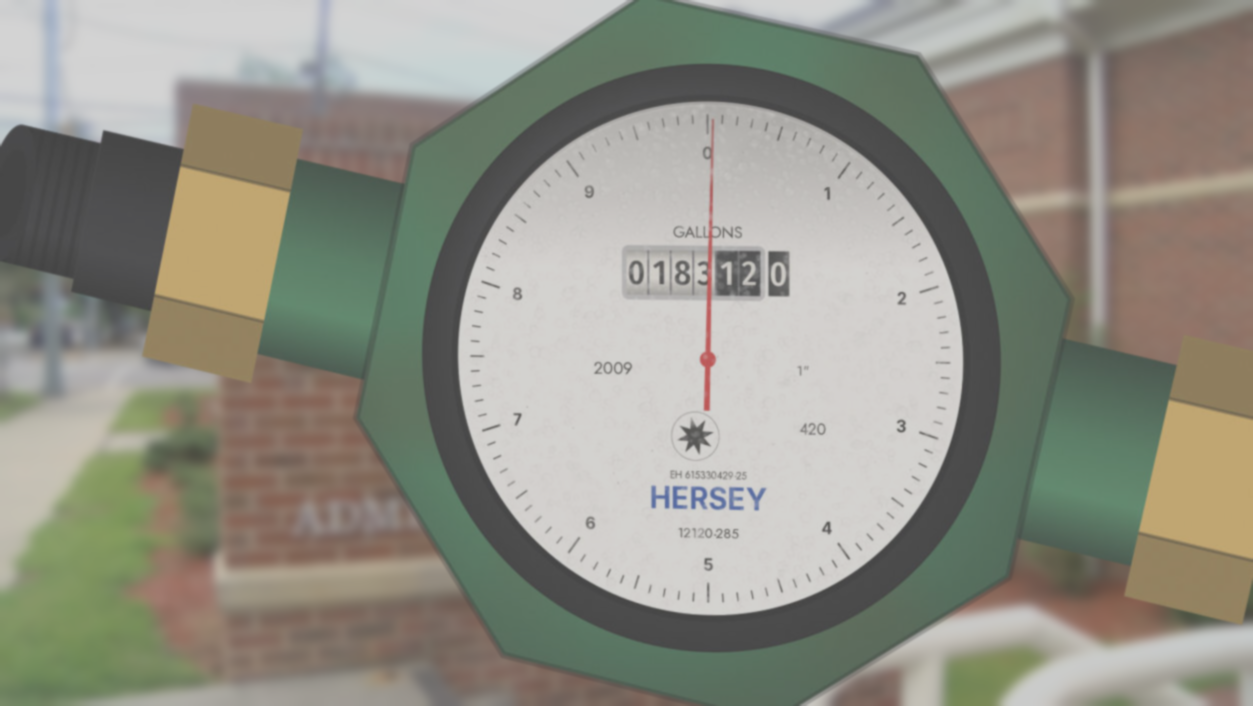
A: 183120.0 gal
